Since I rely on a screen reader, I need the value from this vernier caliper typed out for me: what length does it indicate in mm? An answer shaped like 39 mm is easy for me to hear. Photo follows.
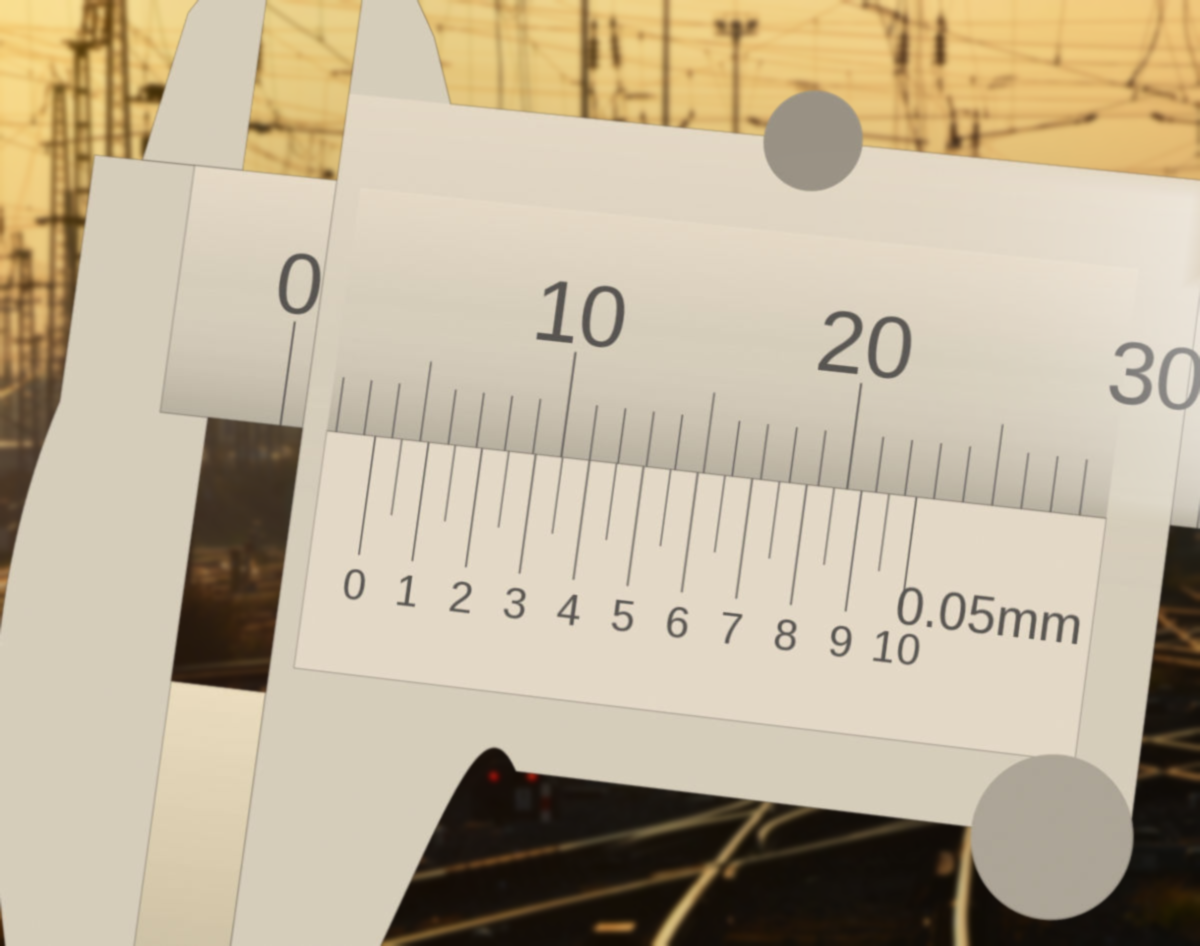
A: 3.4 mm
